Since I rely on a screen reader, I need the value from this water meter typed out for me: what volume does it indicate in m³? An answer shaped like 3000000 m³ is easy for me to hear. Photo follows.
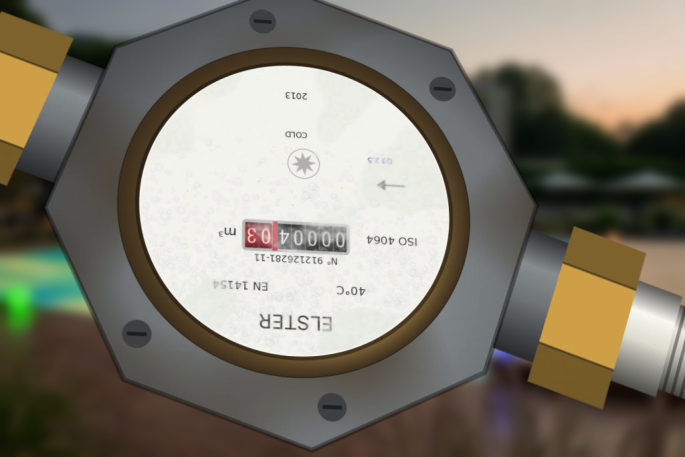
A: 4.03 m³
